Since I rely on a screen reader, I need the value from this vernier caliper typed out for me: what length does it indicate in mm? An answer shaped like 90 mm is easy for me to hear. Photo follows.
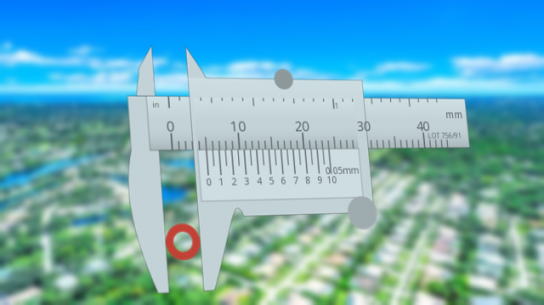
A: 5.0 mm
